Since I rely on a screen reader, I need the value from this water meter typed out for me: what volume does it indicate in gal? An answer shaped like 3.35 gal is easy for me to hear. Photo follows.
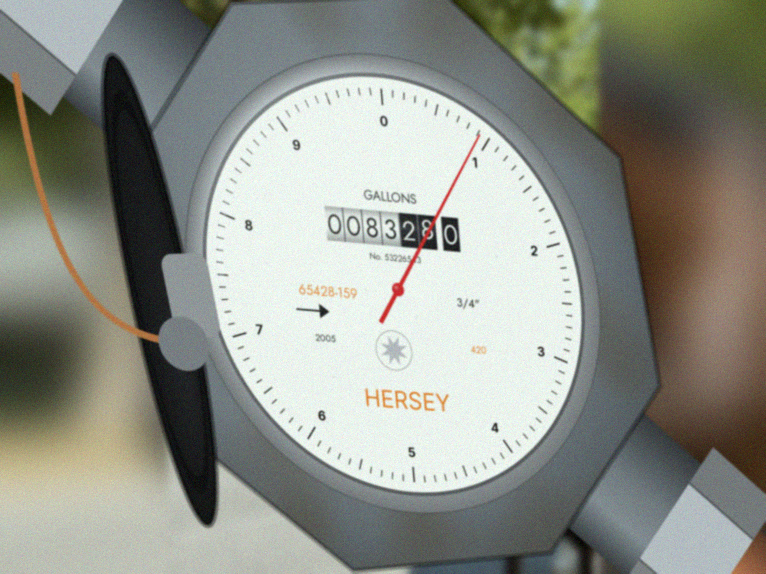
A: 83280.9 gal
